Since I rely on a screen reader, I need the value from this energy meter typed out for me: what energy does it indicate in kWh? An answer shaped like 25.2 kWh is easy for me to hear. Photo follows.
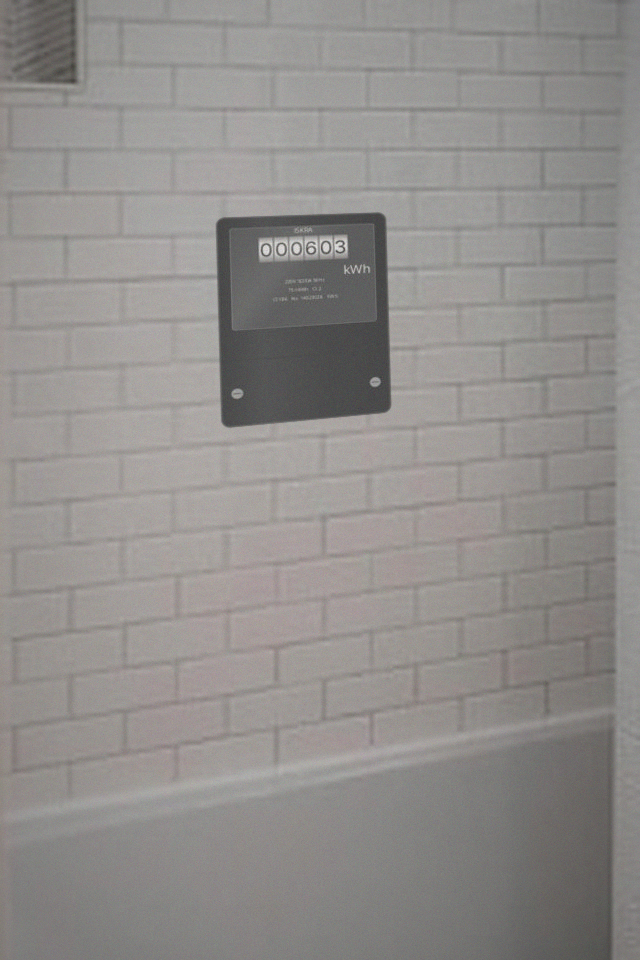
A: 603 kWh
